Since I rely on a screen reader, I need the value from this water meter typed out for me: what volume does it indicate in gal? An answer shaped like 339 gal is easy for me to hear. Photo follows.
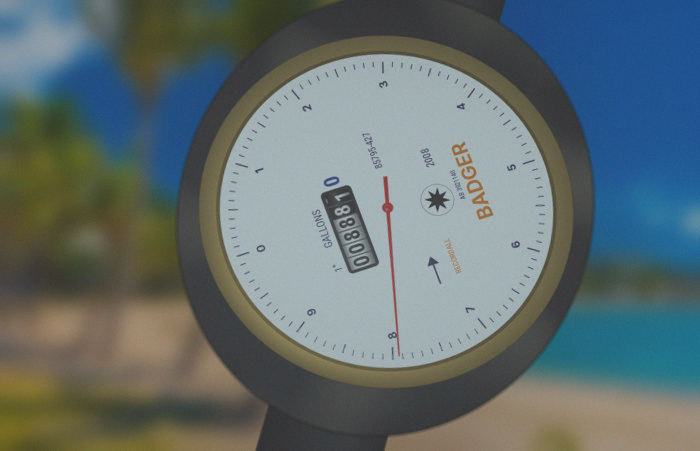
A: 88807.9 gal
